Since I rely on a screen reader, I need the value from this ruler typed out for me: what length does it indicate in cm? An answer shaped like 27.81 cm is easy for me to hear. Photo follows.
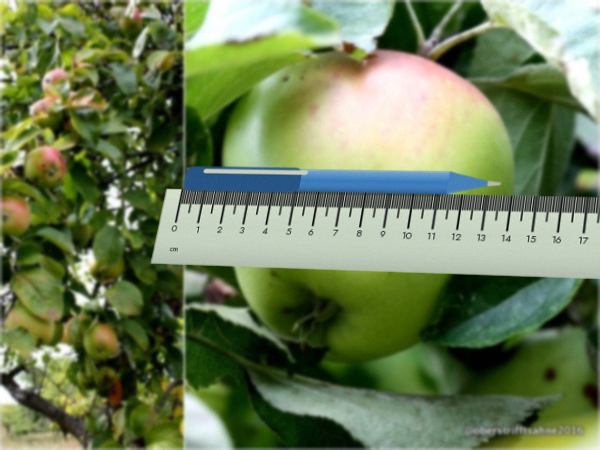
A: 13.5 cm
